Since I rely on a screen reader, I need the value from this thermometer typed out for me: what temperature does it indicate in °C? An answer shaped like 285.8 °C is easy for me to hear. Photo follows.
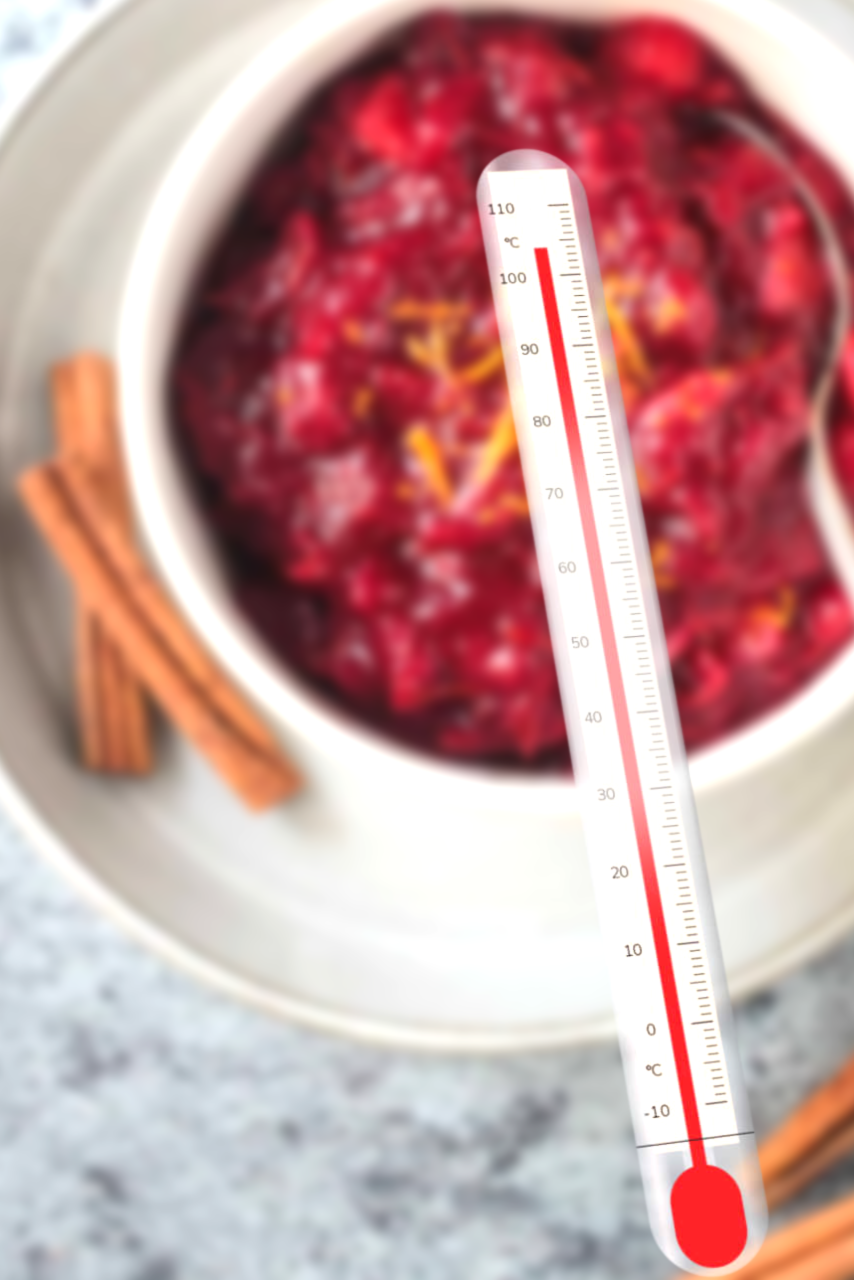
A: 104 °C
